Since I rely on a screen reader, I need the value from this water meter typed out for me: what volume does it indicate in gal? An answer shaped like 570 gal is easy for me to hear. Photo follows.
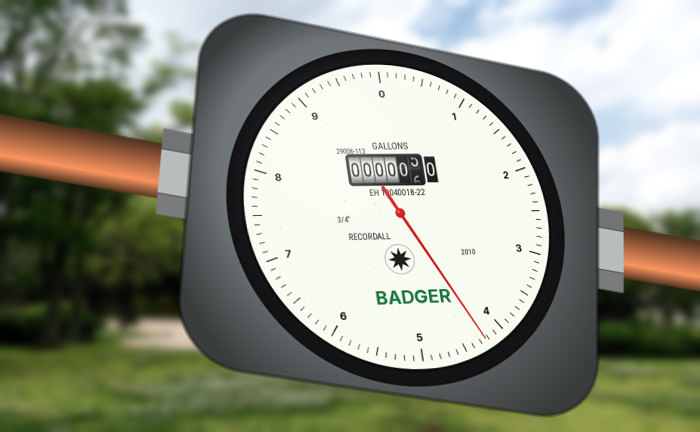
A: 54.2 gal
